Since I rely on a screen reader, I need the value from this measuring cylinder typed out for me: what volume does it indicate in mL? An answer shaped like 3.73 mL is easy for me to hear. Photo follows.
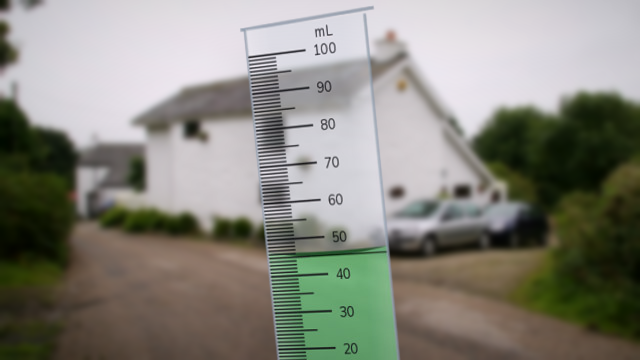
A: 45 mL
